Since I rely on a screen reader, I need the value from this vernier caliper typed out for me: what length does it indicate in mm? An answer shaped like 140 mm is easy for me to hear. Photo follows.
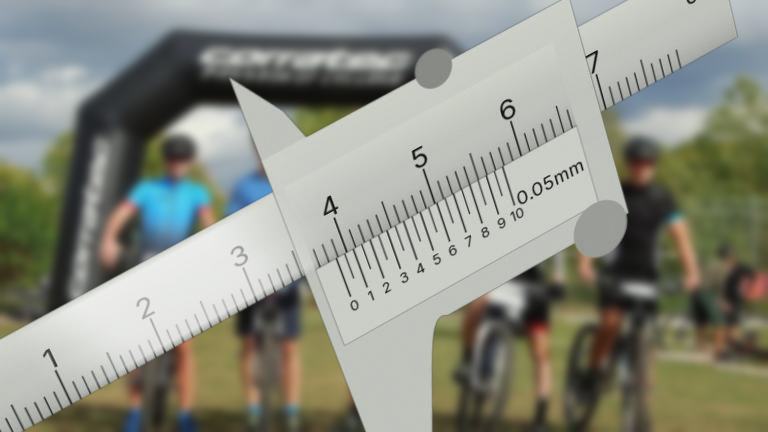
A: 38.8 mm
